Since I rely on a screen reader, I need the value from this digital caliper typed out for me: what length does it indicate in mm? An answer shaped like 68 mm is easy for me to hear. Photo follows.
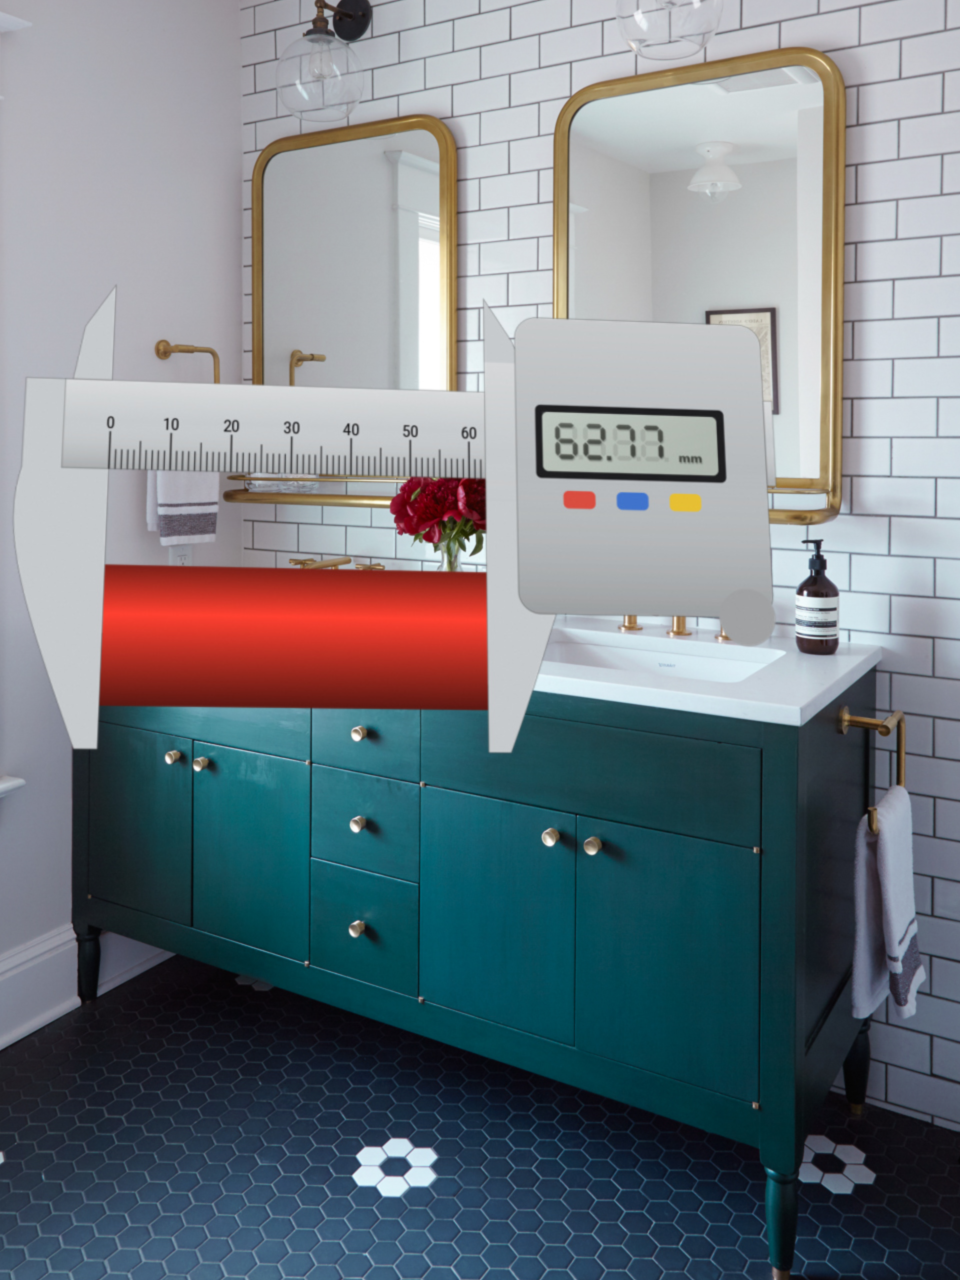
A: 62.77 mm
